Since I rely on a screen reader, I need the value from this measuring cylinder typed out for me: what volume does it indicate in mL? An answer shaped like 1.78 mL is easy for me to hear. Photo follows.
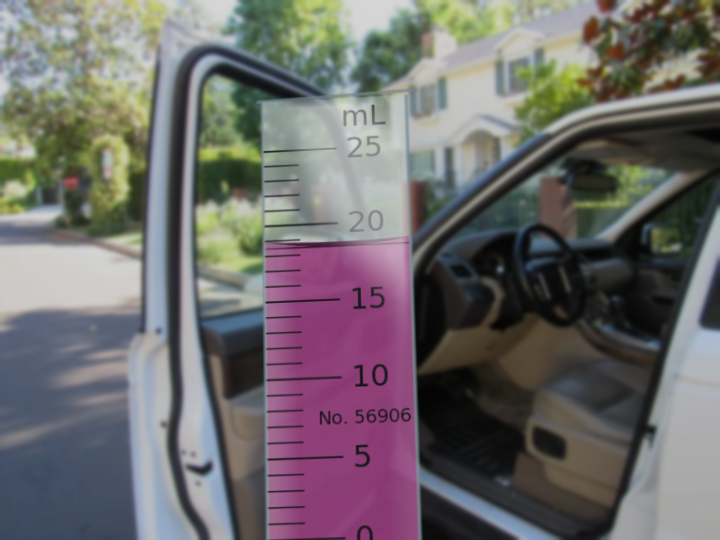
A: 18.5 mL
